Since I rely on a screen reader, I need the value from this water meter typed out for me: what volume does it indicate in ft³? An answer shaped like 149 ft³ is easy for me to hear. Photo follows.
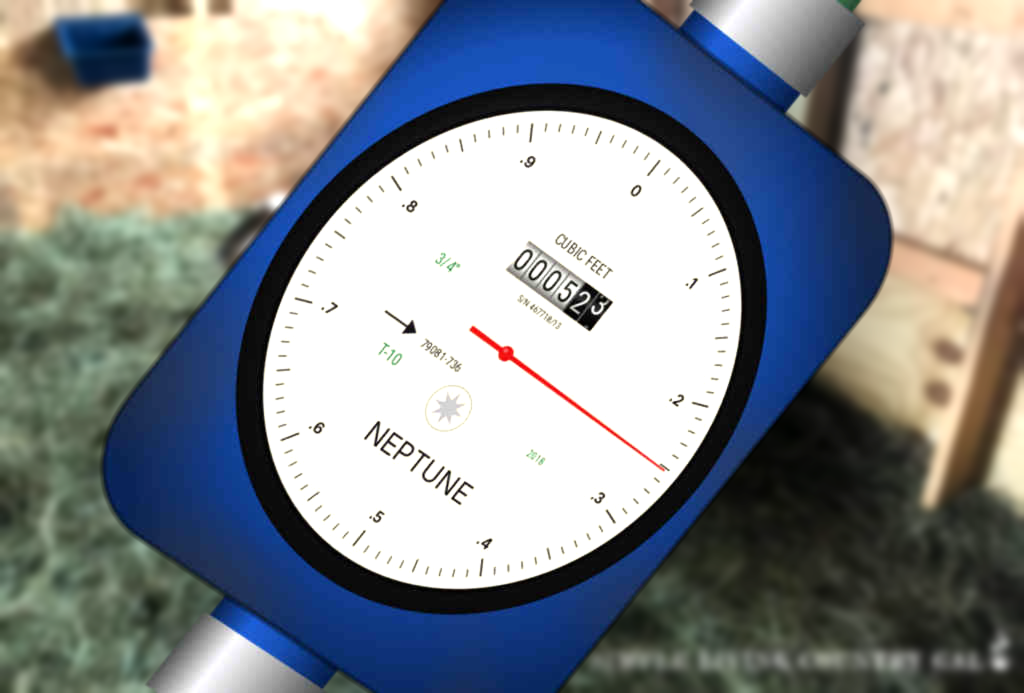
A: 523.25 ft³
